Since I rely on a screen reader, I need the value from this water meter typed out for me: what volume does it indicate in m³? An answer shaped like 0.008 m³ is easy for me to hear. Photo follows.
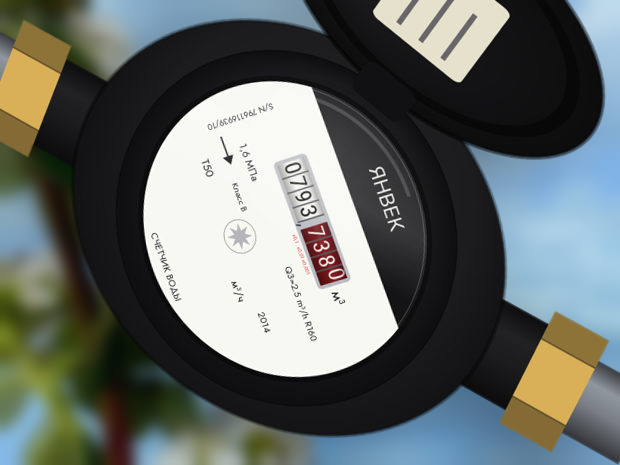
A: 793.7380 m³
